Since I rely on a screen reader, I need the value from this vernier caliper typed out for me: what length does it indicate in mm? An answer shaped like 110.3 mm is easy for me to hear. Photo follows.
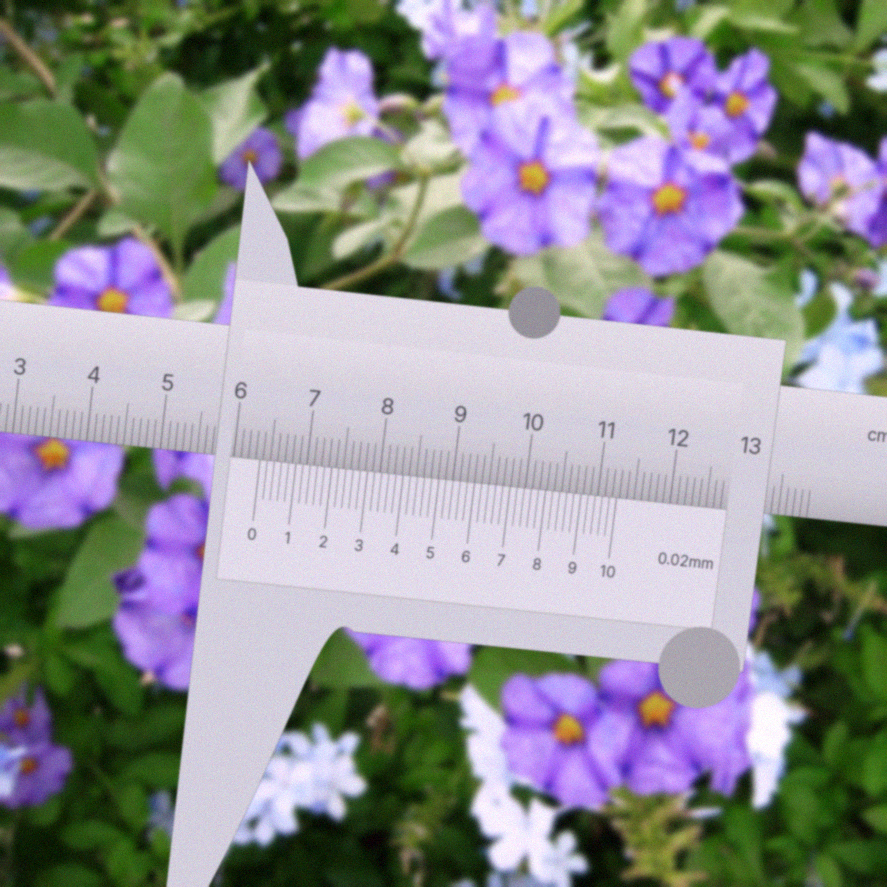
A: 63.6 mm
